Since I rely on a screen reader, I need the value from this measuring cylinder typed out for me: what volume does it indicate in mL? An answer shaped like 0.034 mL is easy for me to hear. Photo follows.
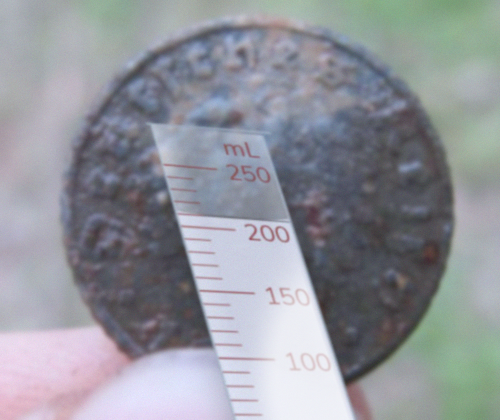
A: 210 mL
